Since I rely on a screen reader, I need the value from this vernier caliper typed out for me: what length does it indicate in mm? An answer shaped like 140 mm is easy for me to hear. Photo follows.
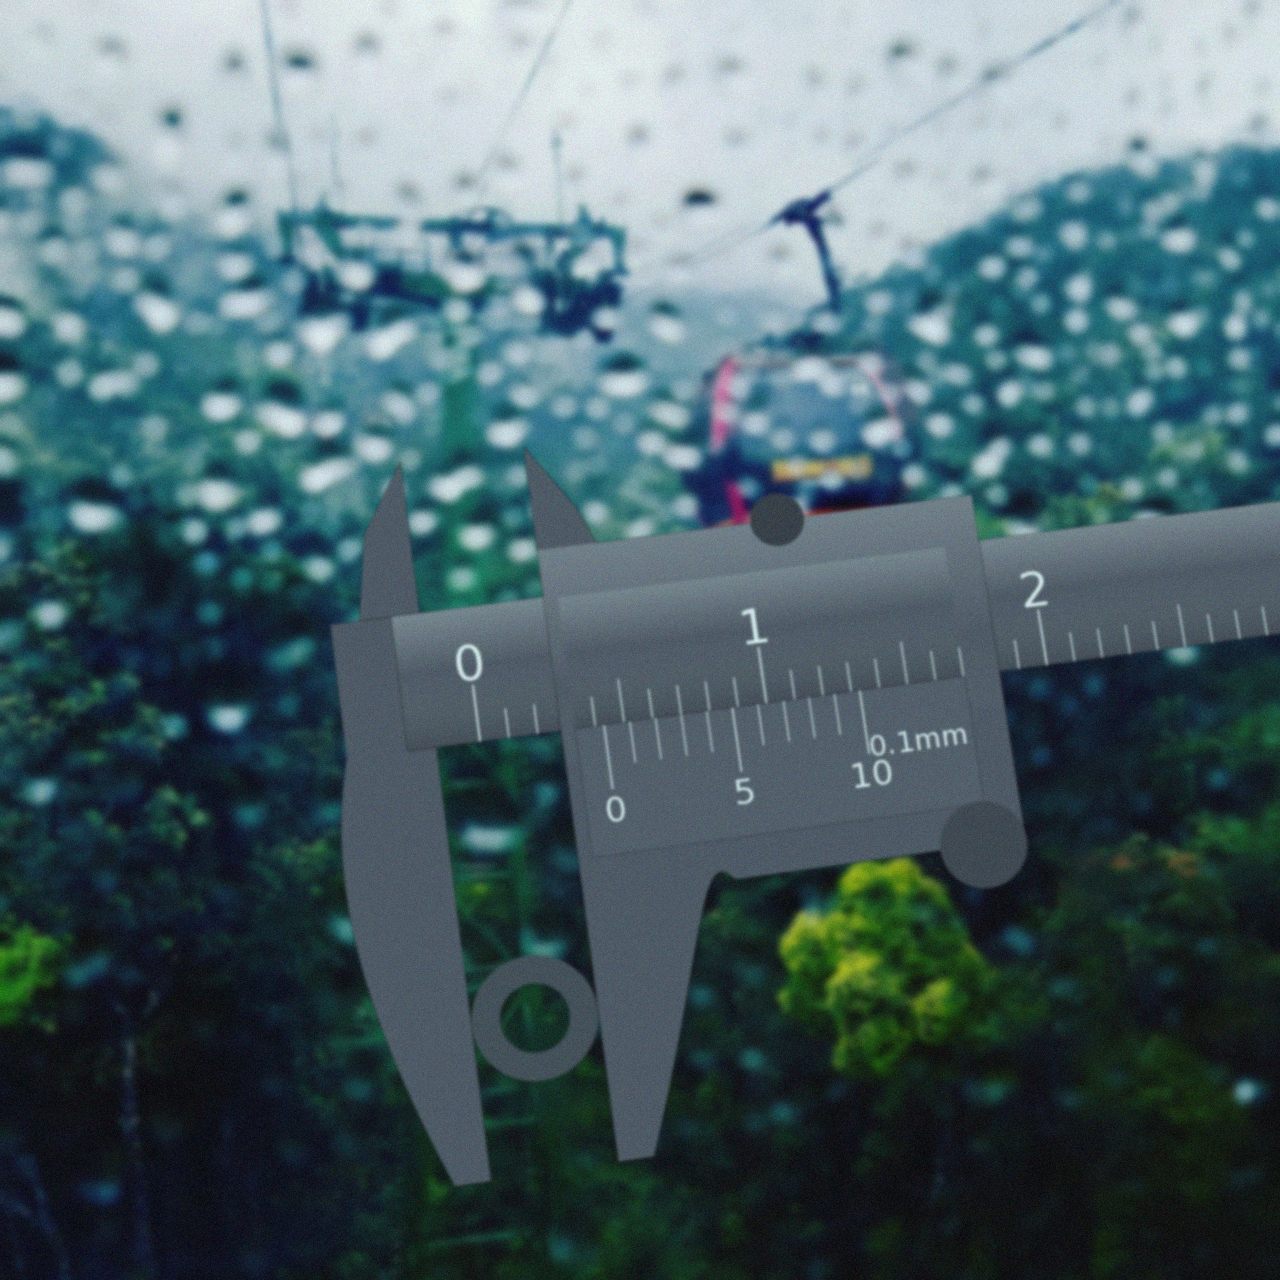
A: 4.3 mm
